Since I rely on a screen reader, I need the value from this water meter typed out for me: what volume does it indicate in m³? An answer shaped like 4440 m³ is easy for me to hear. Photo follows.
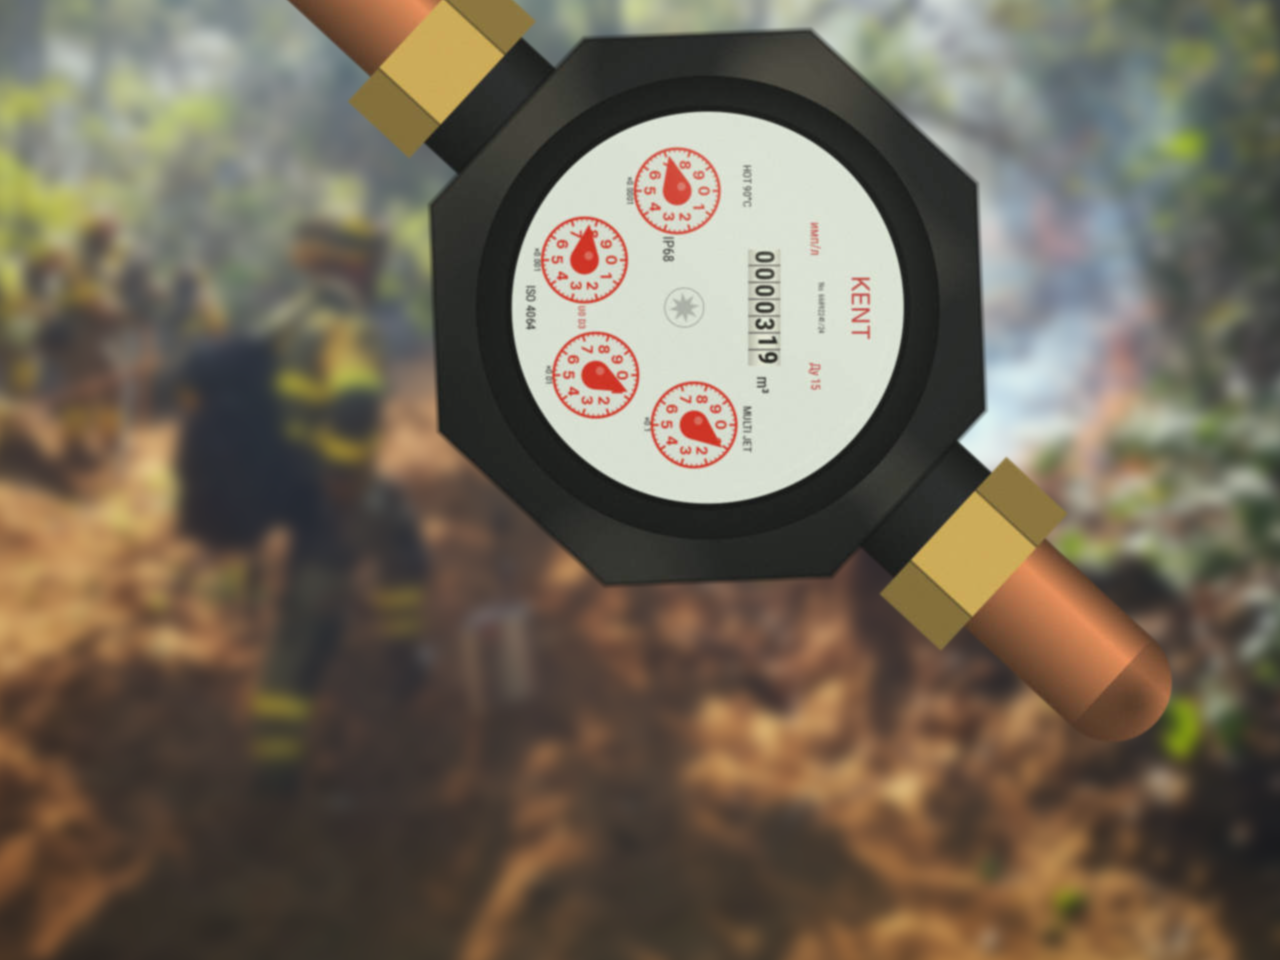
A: 319.1077 m³
